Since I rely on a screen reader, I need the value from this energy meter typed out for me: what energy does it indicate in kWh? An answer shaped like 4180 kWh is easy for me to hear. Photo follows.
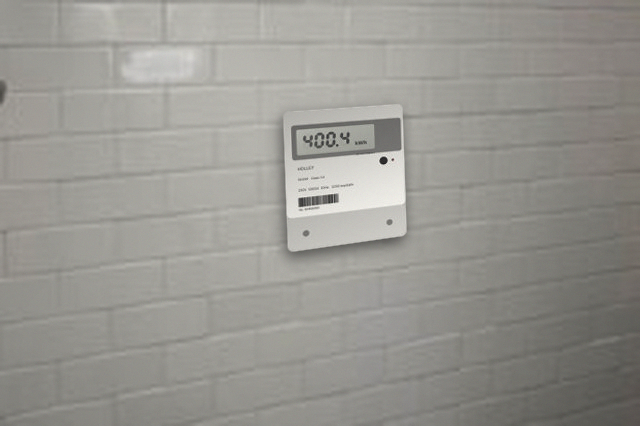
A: 400.4 kWh
